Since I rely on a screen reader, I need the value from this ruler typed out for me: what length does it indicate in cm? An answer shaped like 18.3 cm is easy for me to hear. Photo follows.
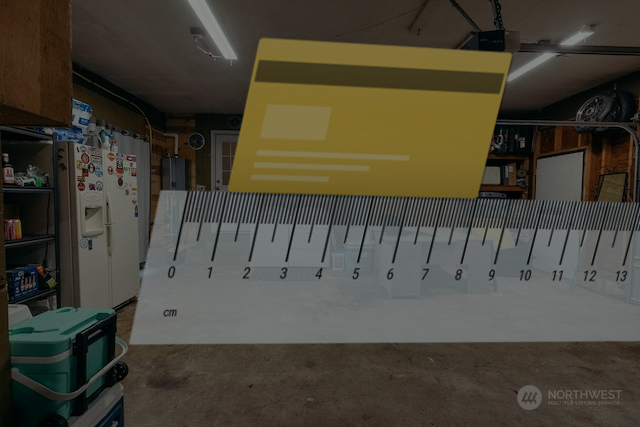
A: 7 cm
